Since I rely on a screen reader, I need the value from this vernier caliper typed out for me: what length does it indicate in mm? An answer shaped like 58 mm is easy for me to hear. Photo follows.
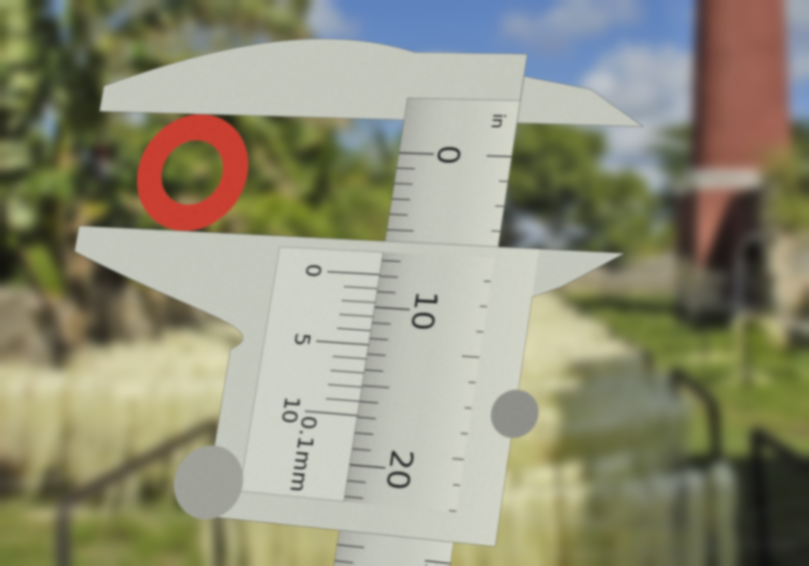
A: 7.9 mm
